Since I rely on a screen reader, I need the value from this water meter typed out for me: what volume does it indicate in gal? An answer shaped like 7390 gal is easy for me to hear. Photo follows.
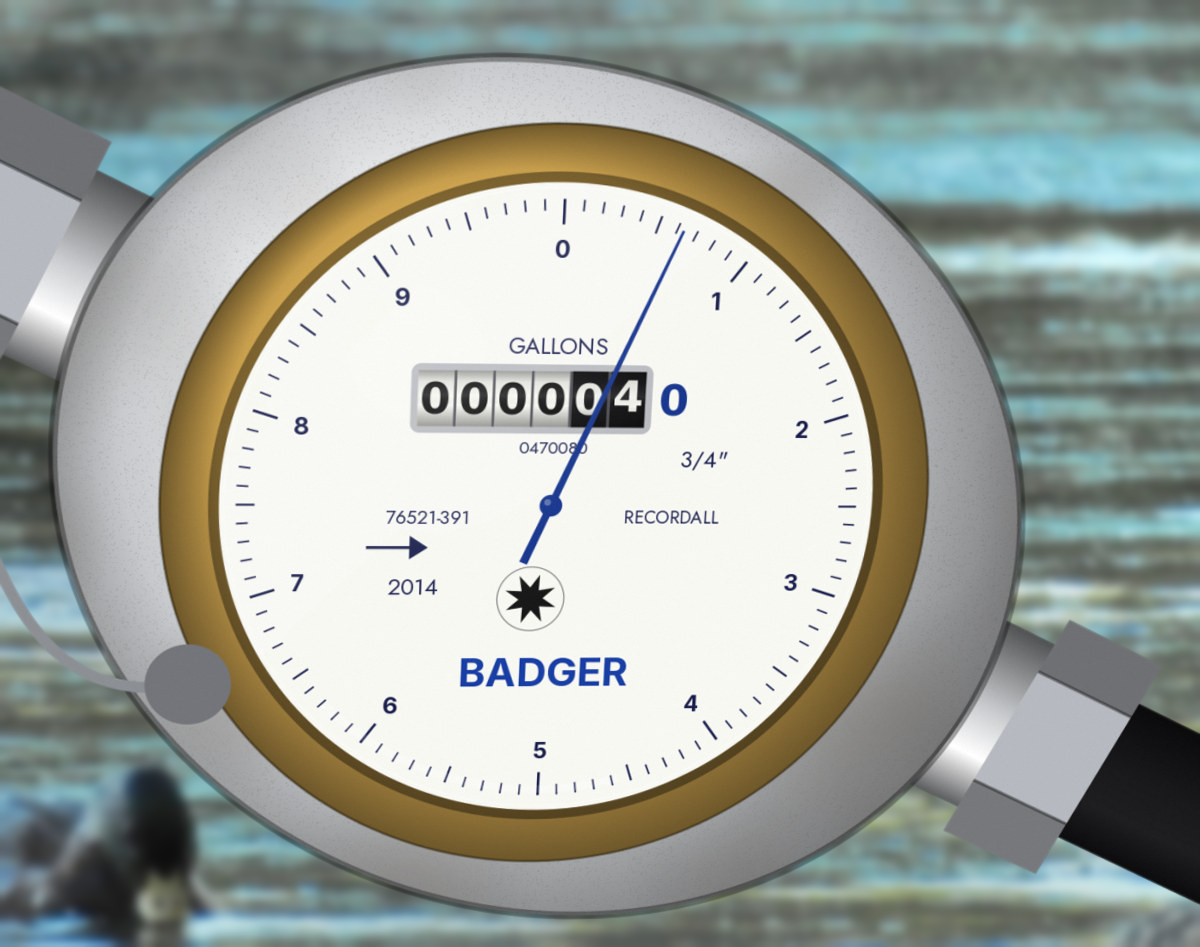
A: 40.6 gal
